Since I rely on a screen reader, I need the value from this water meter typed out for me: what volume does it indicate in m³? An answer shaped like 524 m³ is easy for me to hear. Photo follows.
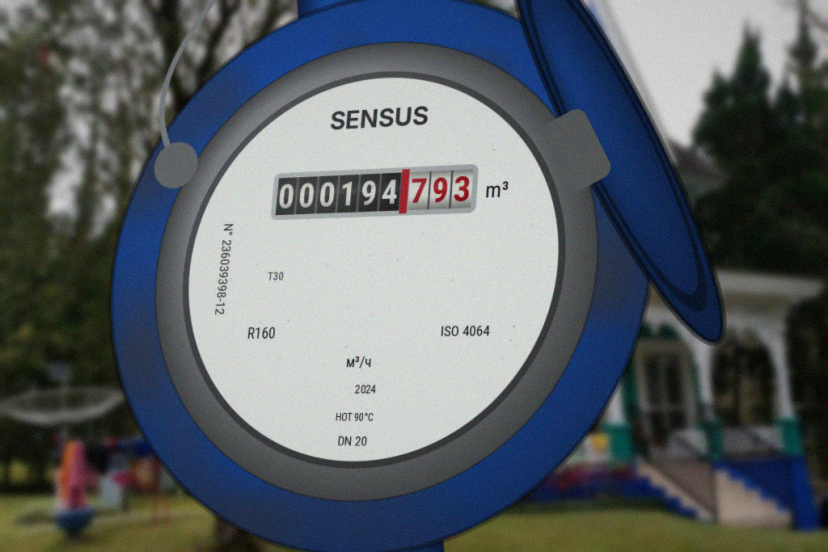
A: 194.793 m³
